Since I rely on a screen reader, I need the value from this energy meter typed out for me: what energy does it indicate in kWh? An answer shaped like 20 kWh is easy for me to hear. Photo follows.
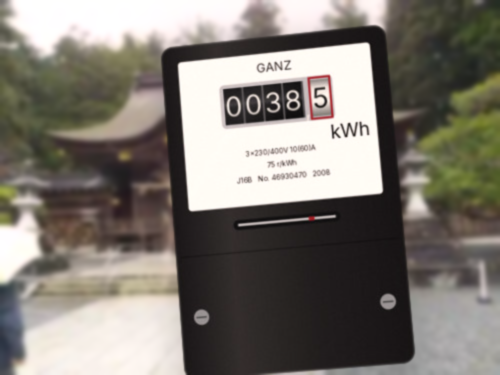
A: 38.5 kWh
